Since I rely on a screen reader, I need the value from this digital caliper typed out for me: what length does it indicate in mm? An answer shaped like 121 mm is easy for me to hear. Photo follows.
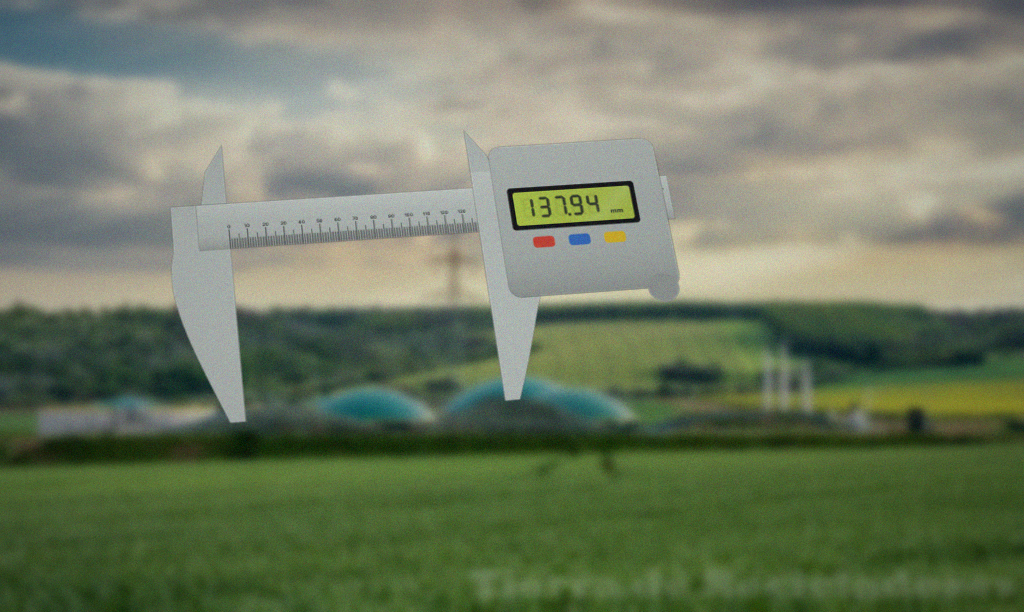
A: 137.94 mm
